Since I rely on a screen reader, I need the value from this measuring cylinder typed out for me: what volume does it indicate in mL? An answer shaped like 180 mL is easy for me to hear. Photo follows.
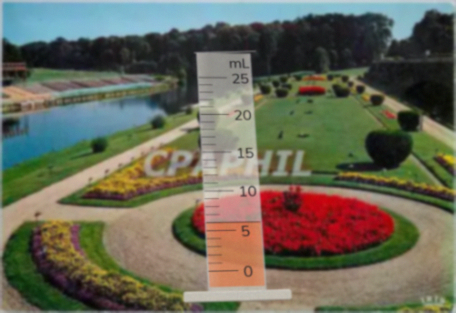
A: 6 mL
